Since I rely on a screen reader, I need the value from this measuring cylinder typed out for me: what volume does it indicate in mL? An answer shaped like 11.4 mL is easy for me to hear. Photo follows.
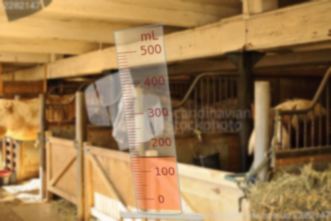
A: 150 mL
